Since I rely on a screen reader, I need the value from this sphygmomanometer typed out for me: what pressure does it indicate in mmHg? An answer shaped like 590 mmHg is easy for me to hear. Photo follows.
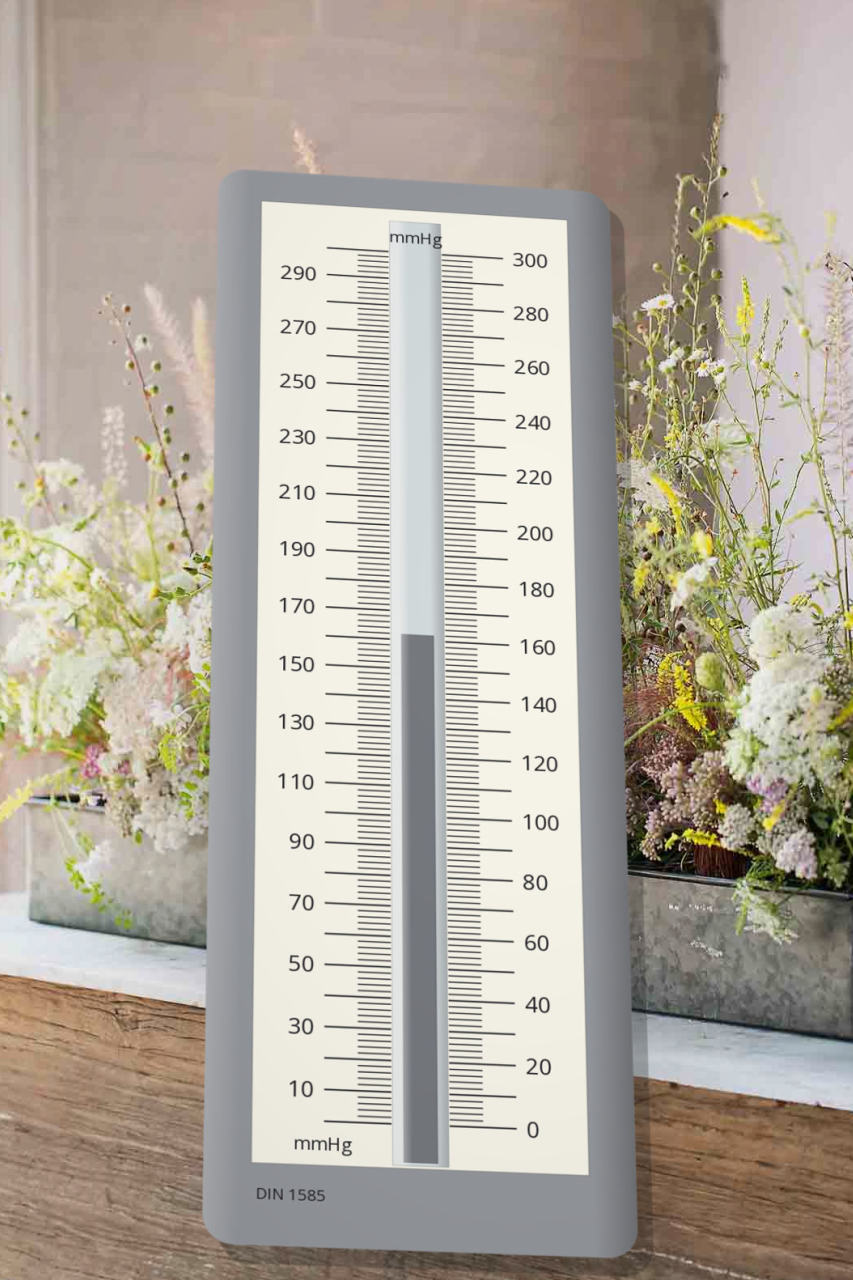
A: 162 mmHg
